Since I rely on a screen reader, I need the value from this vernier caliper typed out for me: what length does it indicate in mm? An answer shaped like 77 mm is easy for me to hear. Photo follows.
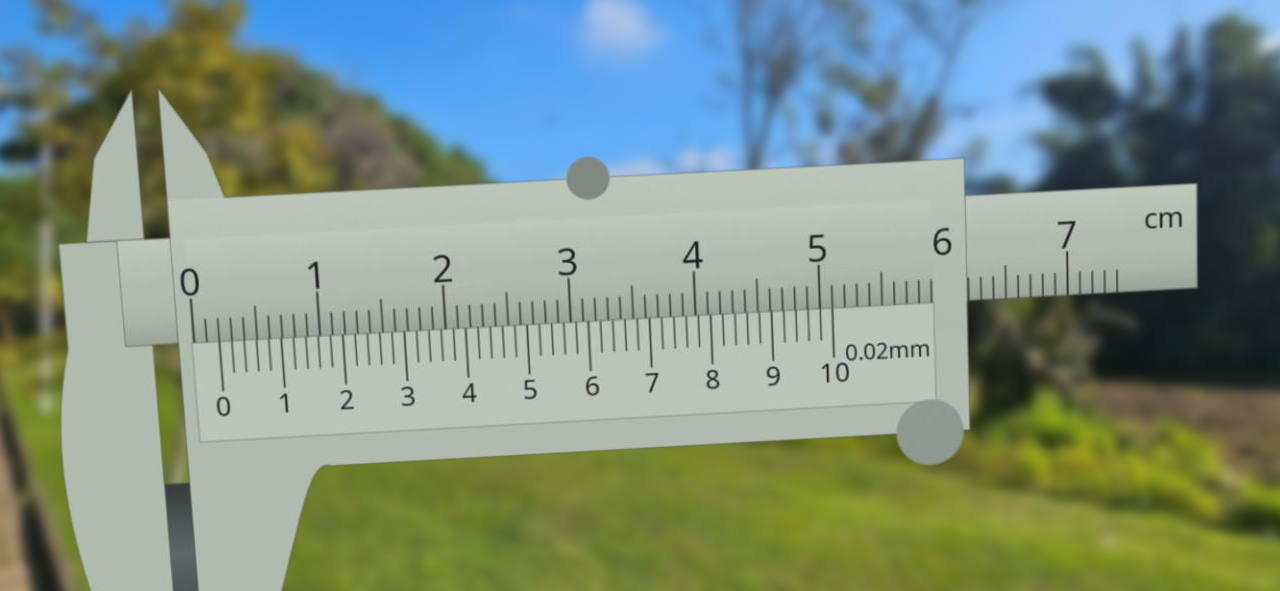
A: 2.0 mm
